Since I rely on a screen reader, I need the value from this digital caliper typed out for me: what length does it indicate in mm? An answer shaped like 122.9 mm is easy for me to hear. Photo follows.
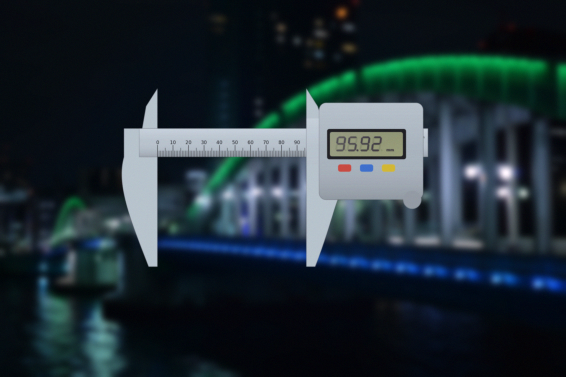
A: 95.92 mm
